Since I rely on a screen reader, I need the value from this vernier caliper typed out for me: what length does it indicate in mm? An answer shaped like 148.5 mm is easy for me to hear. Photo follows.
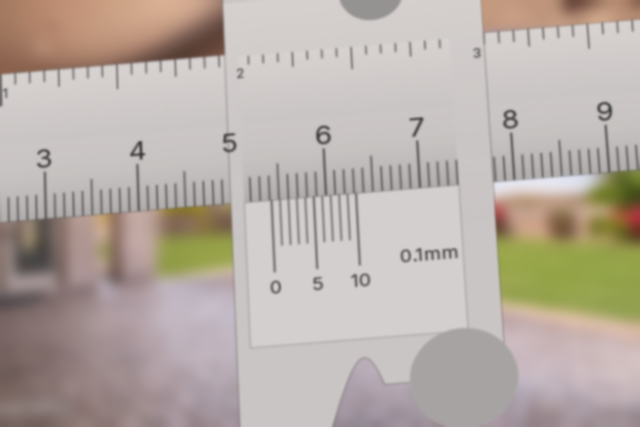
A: 54.2 mm
